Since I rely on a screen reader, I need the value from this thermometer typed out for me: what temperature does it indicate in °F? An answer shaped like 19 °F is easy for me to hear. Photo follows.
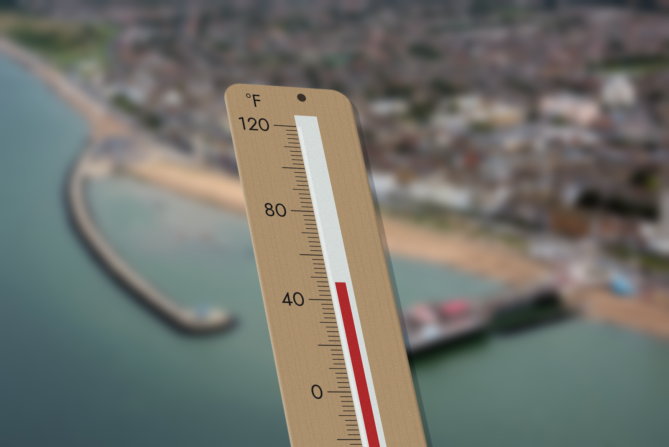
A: 48 °F
